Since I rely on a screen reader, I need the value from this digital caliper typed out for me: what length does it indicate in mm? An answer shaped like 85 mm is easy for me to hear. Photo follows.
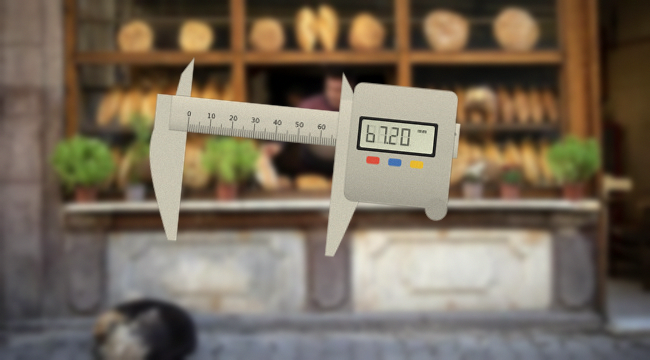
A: 67.20 mm
